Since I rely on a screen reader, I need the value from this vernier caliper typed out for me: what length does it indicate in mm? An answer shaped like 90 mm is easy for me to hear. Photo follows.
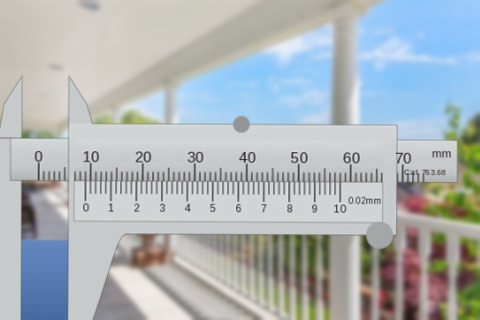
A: 9.0 mm
